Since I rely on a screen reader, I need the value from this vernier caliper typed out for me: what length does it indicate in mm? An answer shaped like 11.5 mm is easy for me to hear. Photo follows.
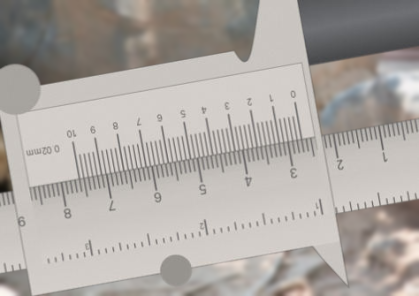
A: 27.0 mm
